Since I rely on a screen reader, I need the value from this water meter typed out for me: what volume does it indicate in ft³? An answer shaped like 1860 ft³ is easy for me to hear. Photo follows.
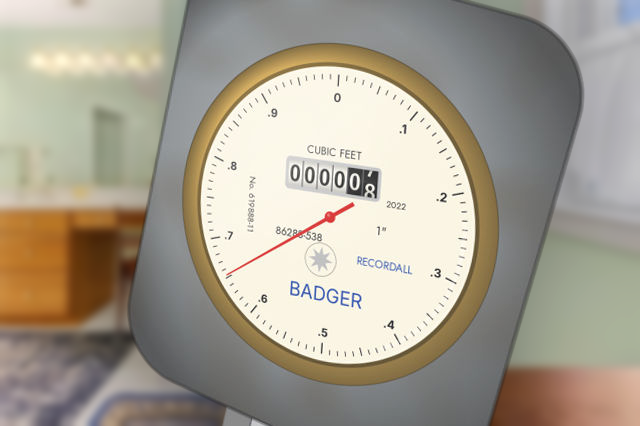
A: 7.65 ft³
